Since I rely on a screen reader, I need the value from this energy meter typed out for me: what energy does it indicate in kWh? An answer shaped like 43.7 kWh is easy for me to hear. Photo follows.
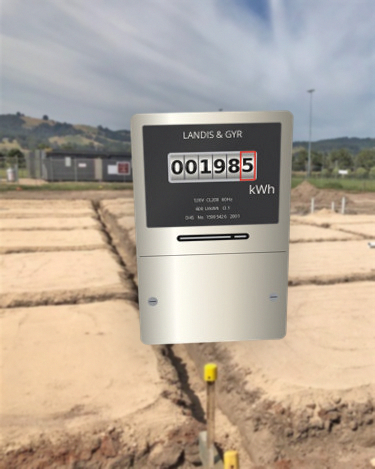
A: 198.5 kWh
